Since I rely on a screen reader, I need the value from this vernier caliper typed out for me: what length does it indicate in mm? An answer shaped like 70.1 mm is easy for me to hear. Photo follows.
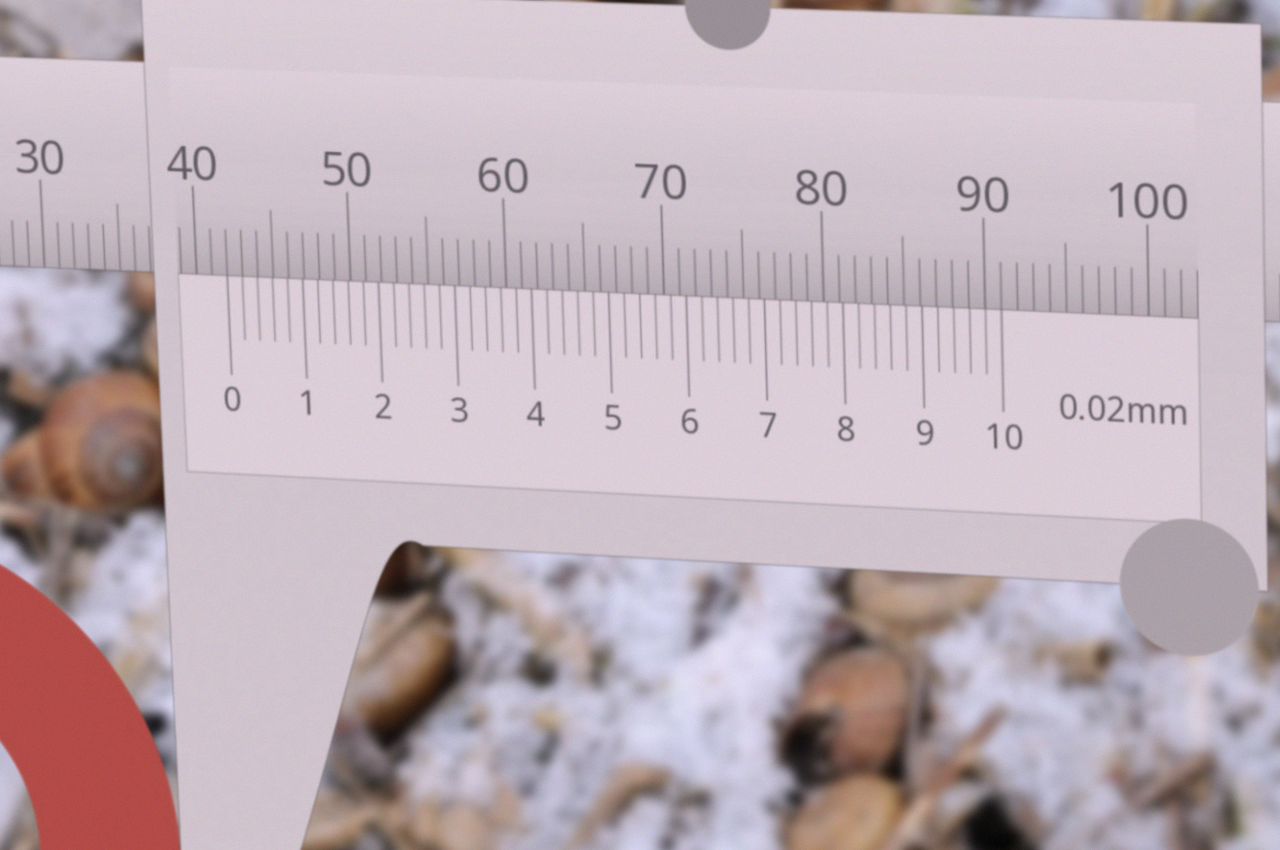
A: 42.0 mm
